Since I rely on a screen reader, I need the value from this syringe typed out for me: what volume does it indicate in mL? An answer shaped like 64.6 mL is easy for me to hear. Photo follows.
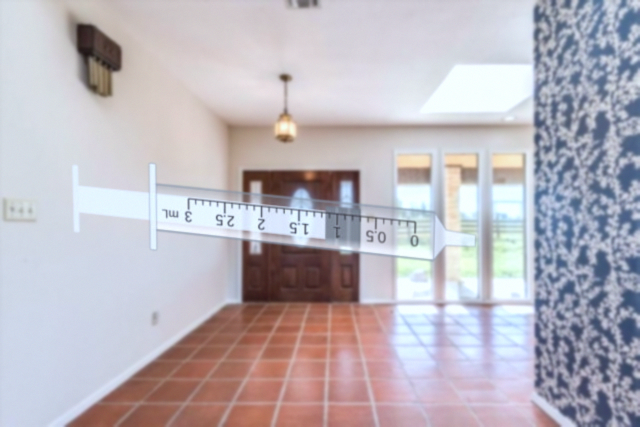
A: 0.7 mL
